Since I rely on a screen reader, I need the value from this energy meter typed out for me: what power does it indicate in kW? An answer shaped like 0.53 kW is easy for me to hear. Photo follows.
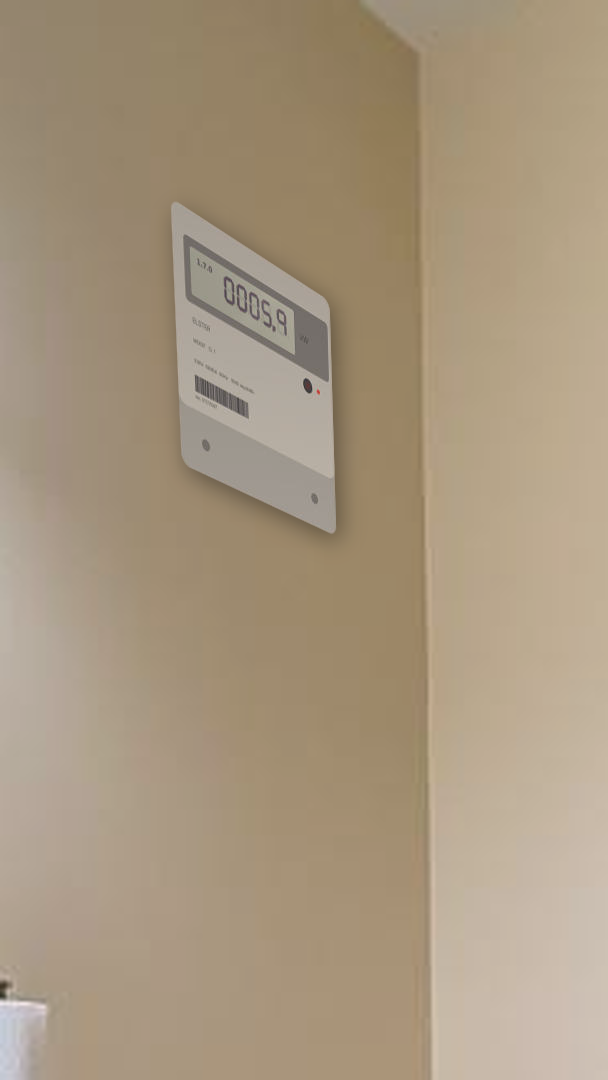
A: 5.9 kW
